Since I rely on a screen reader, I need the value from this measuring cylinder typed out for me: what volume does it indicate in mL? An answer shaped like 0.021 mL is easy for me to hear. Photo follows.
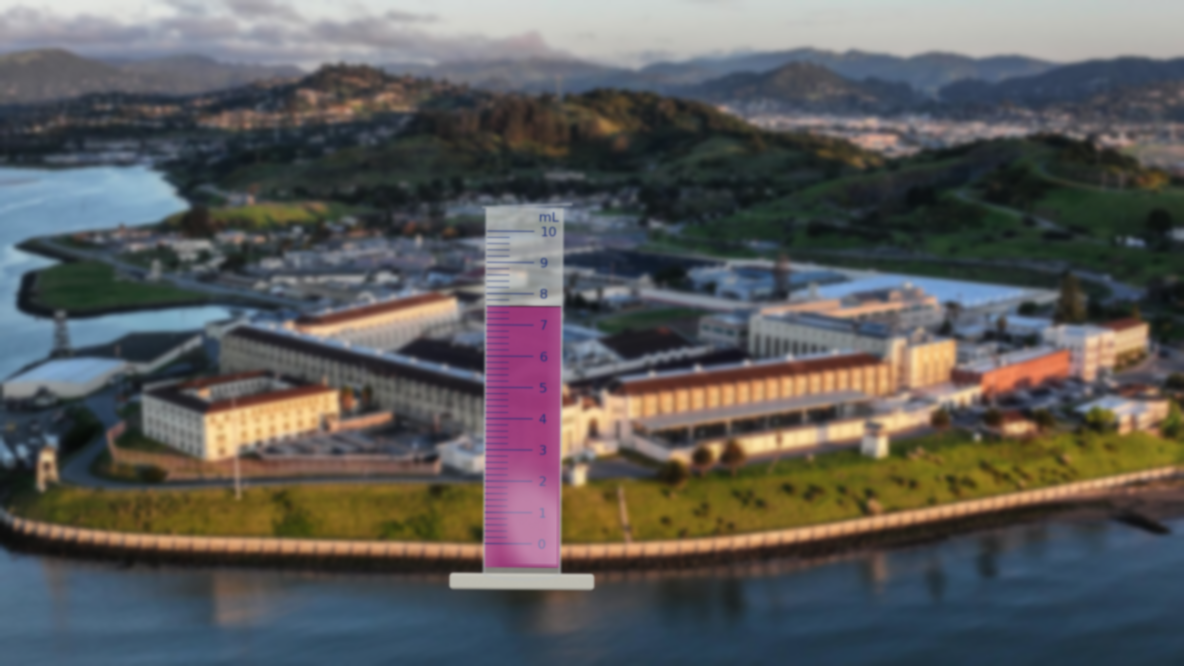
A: 7.6 mL
